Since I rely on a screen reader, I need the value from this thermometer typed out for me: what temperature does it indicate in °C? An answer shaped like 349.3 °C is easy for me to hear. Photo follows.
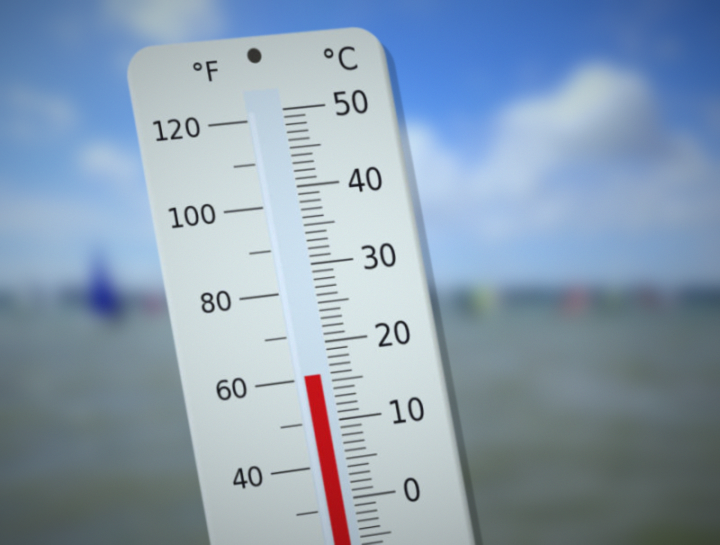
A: 16 °C
